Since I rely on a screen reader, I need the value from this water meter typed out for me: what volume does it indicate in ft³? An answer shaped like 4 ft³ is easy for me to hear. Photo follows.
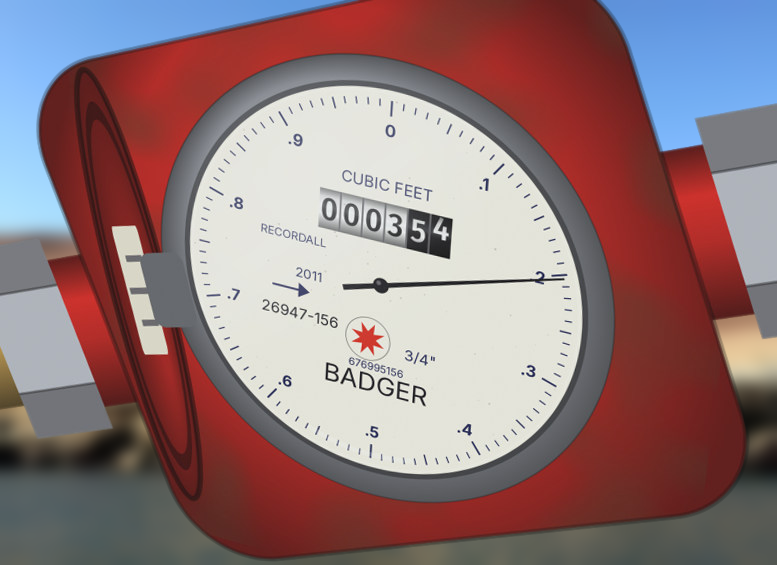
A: 354.20 ft³
